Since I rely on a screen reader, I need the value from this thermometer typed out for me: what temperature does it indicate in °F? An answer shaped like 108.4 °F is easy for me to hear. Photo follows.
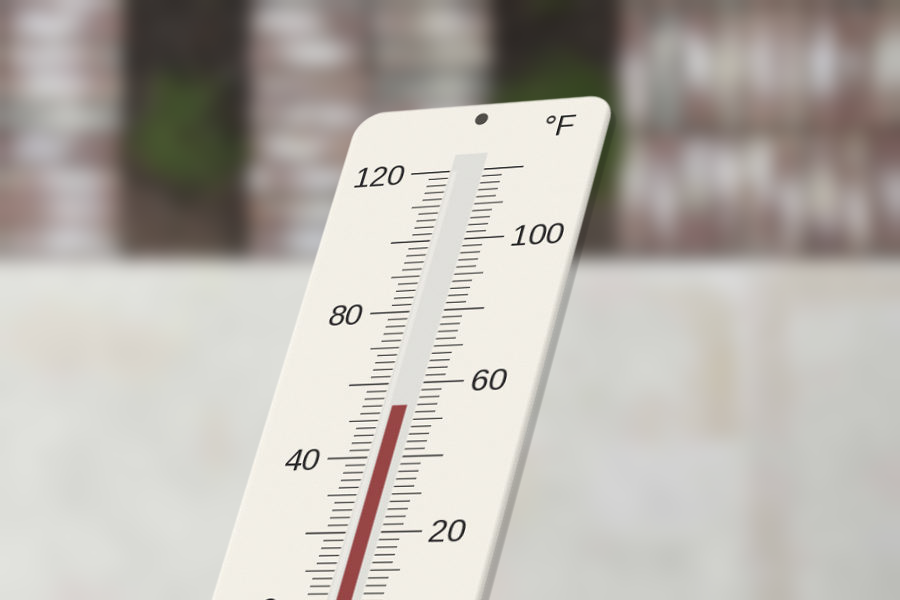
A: 54 °F
